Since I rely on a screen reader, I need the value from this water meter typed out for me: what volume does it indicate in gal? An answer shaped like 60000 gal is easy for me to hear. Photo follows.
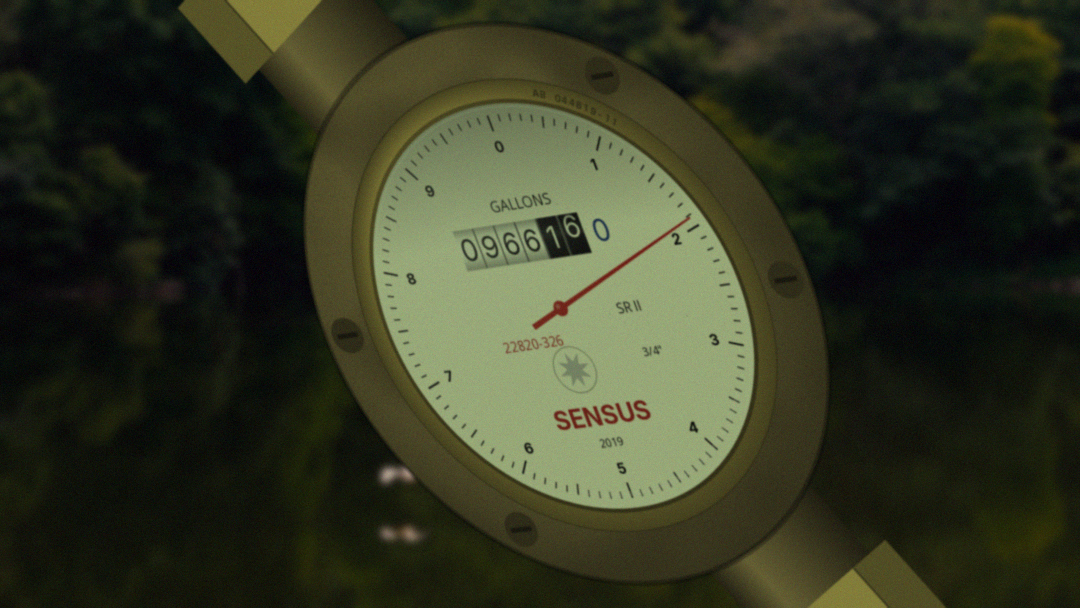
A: 966161.9 gal
